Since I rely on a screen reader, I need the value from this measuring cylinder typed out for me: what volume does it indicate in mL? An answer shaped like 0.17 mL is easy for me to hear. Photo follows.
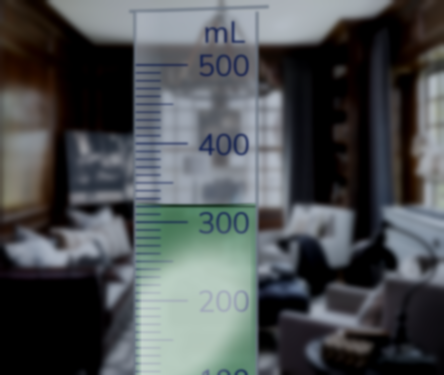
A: 320 mL
